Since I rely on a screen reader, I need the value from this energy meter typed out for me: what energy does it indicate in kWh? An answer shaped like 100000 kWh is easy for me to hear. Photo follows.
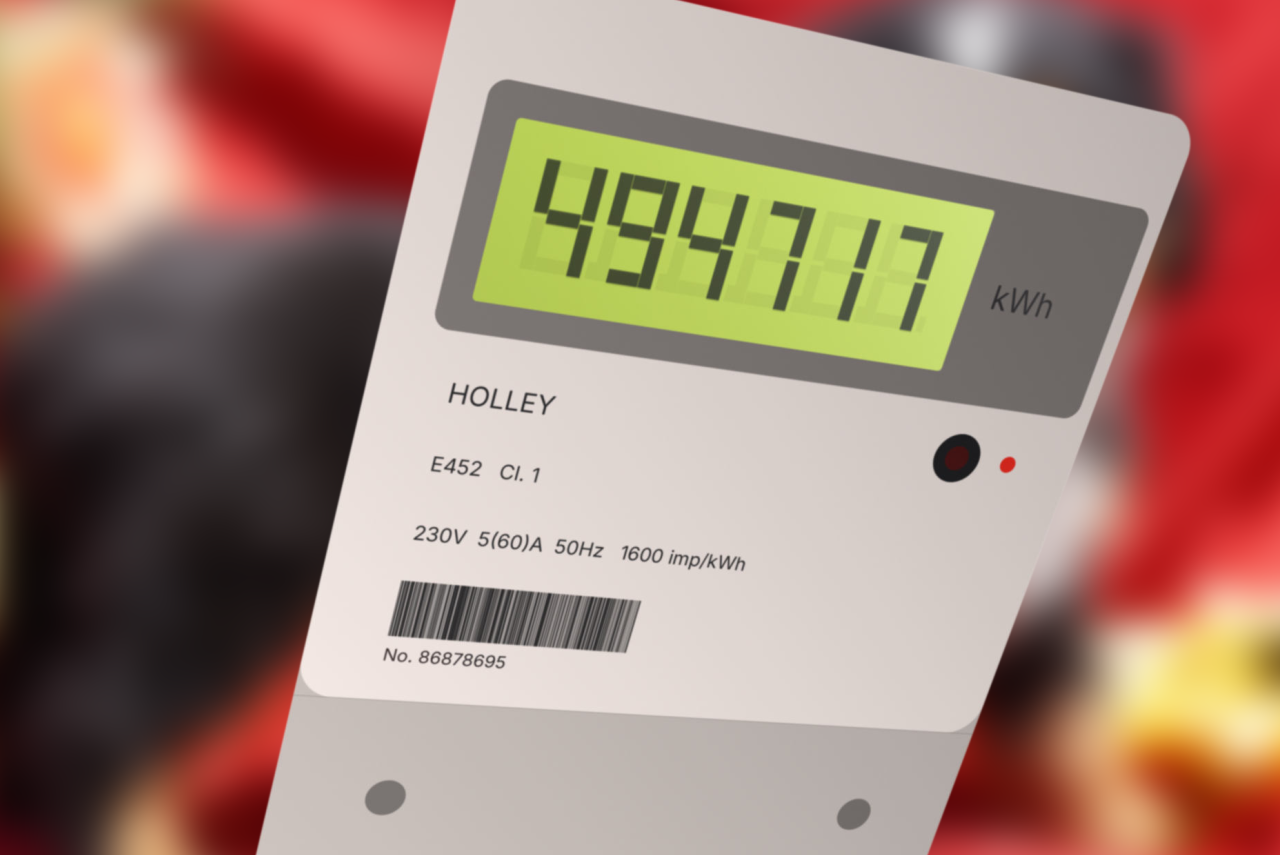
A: 494717 kWh
